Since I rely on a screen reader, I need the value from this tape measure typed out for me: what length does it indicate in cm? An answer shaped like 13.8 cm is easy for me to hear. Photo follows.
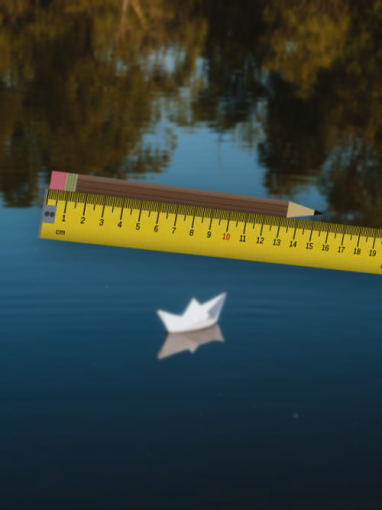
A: 15.5 cm
